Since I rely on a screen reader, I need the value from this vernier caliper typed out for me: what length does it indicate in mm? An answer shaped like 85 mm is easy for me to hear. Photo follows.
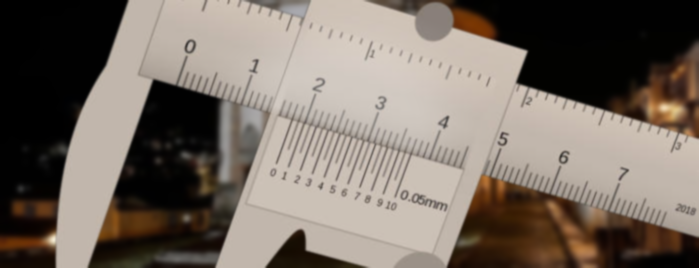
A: 18.0 mm
